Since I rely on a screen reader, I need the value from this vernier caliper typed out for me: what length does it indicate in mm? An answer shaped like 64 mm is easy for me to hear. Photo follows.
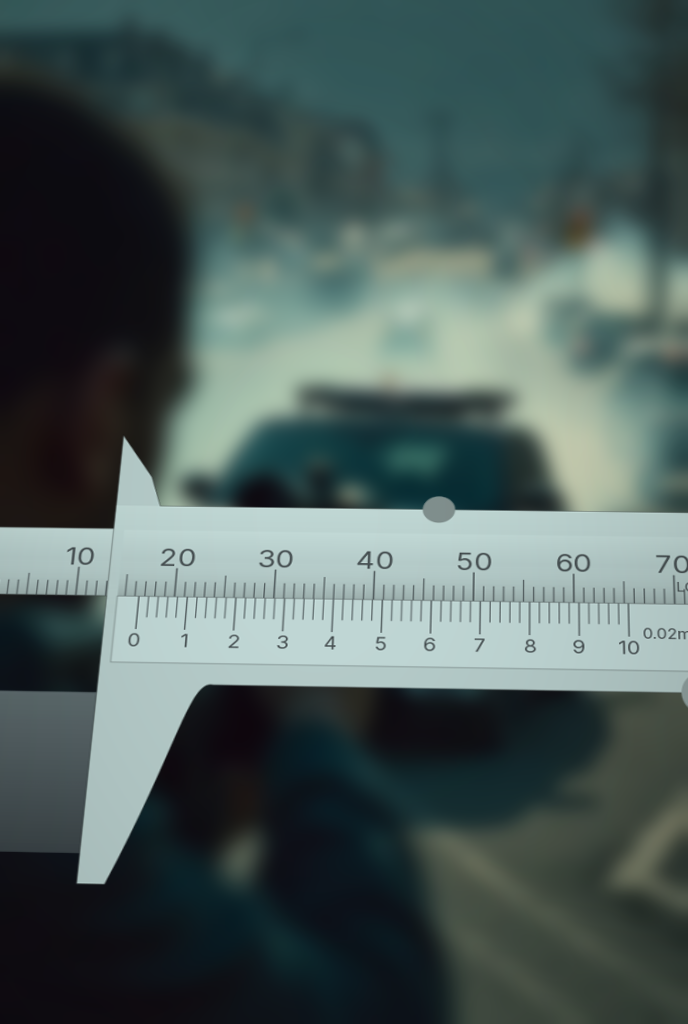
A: 16.4 mm
